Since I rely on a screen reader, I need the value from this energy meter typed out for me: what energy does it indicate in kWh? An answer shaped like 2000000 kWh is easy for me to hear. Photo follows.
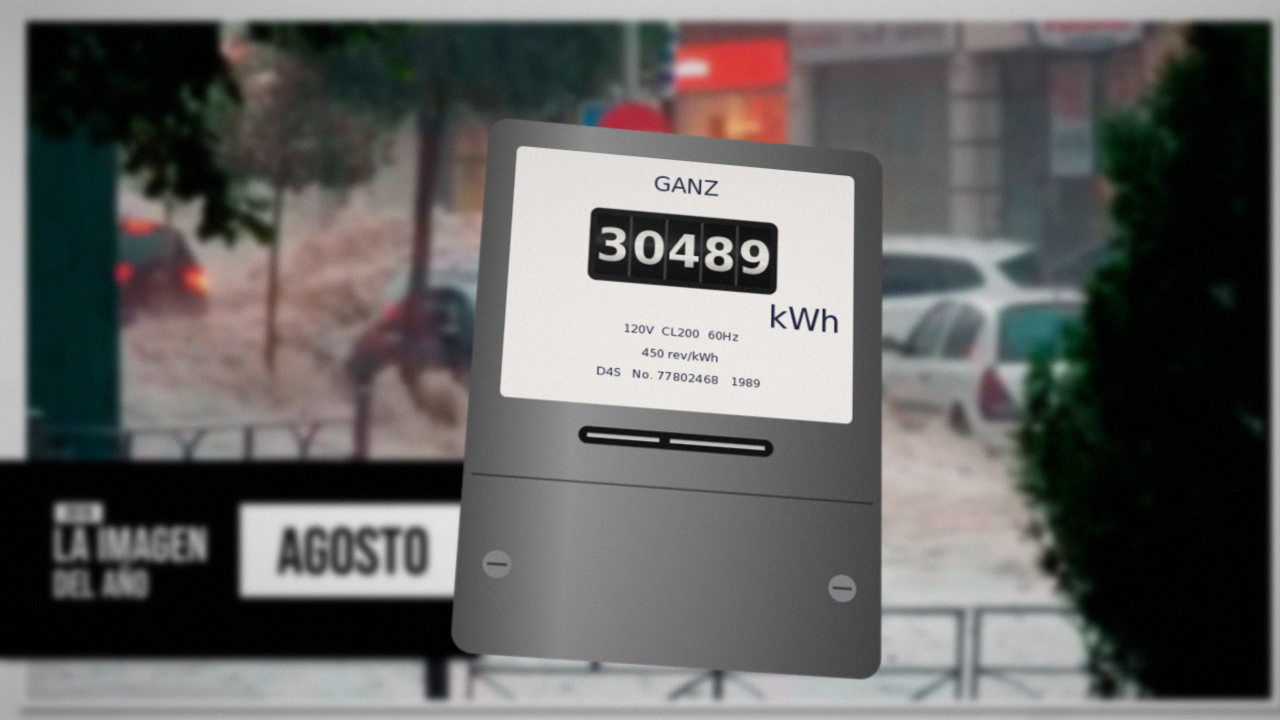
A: 30489 kWh
